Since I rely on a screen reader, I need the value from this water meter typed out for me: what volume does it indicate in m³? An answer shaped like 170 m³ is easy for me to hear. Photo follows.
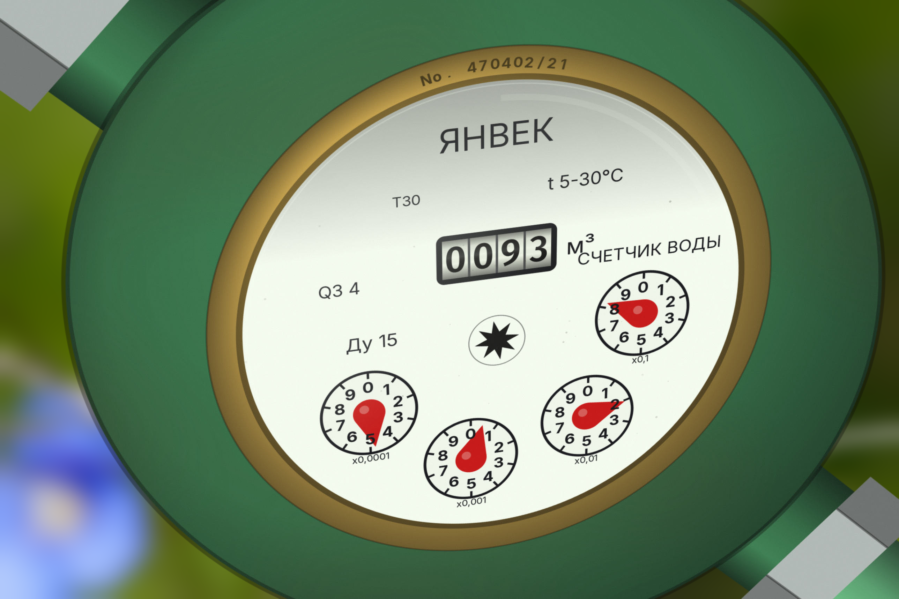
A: 93.8204 m³
